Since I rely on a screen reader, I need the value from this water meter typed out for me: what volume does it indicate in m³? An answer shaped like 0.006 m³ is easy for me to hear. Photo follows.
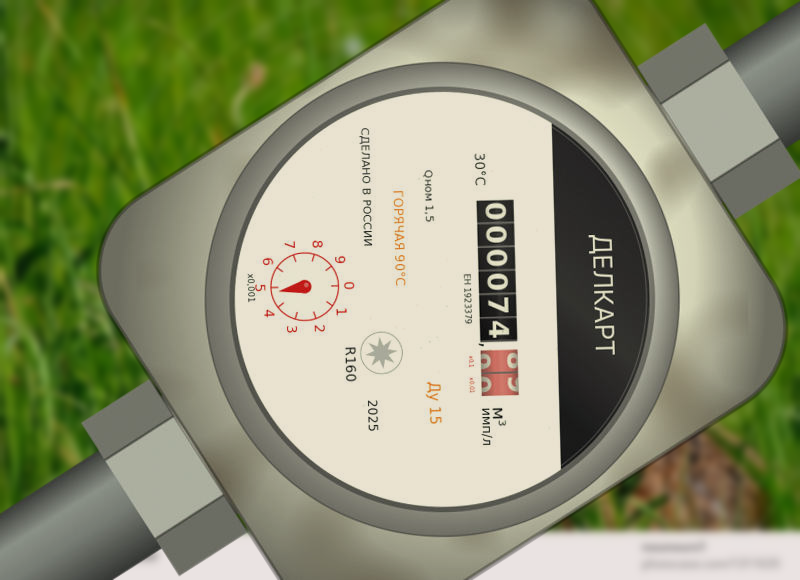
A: 74.894 m³
